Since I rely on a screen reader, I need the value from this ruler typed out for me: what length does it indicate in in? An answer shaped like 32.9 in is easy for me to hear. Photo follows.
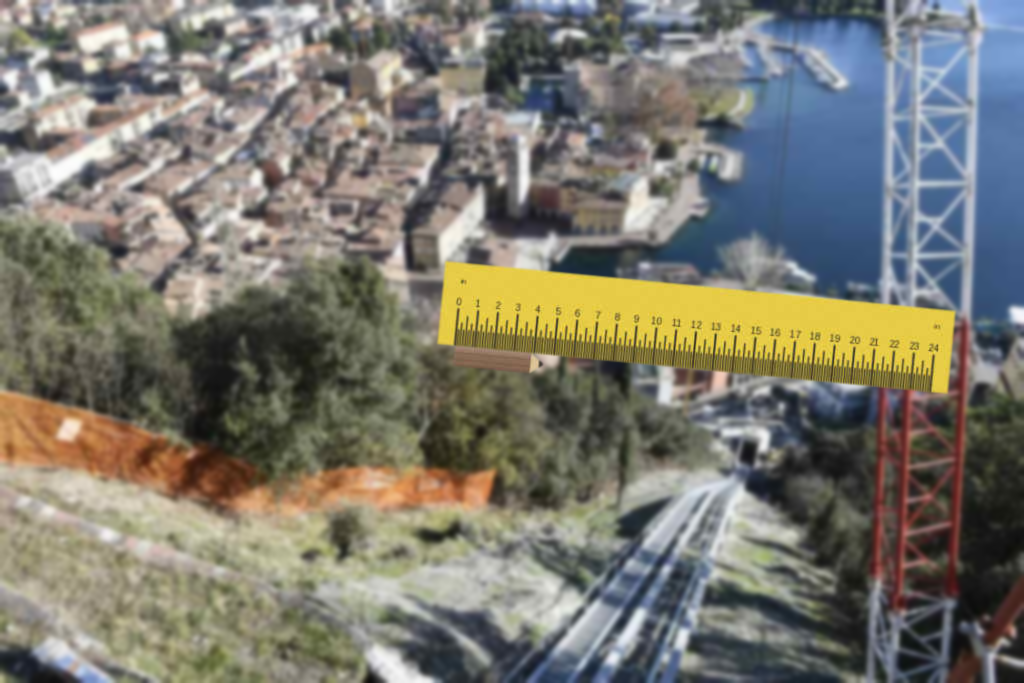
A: 4.5 in
